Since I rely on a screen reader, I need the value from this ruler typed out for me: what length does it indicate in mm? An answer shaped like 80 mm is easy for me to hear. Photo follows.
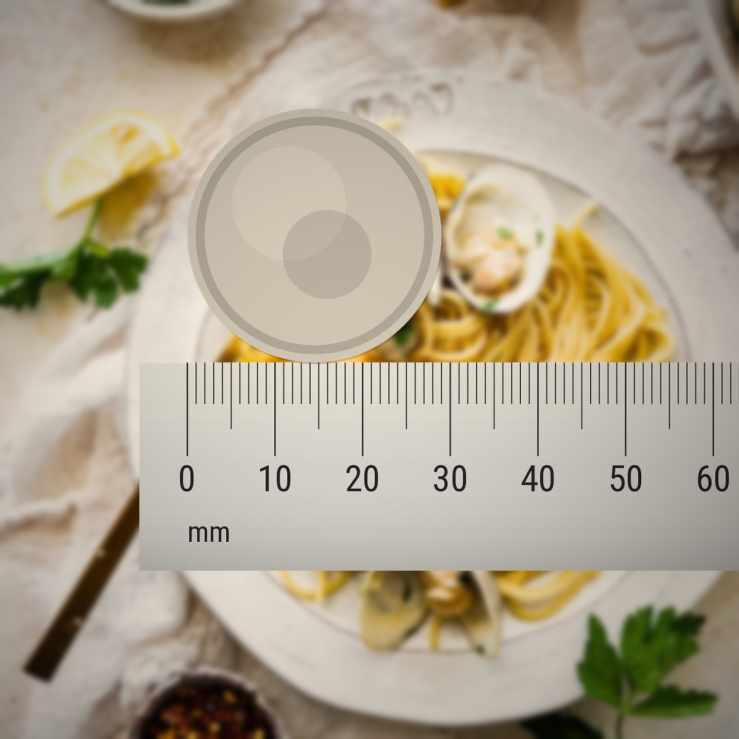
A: 29 mm
